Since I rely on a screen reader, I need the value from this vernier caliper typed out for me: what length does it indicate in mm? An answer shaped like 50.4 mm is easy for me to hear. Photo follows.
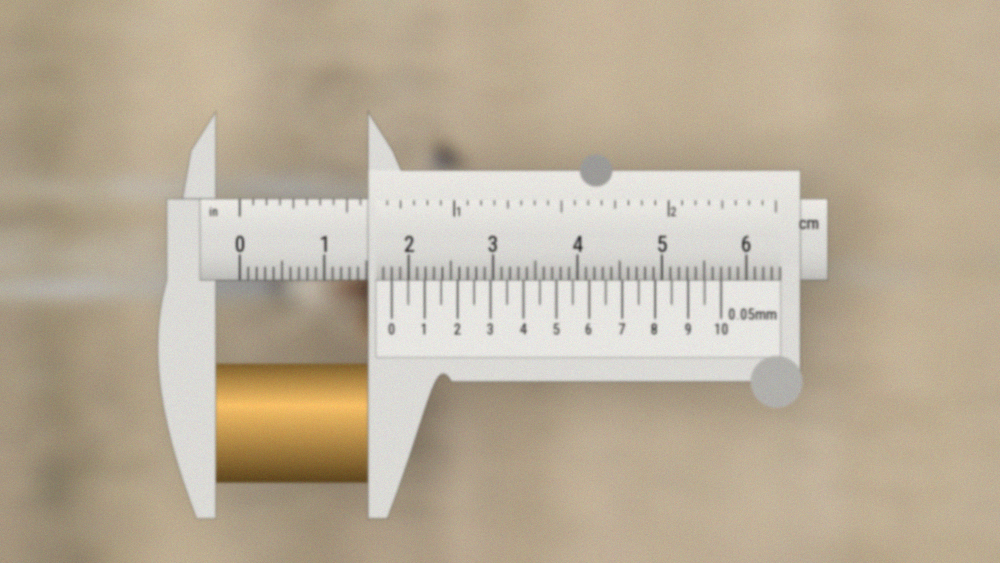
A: 18.0 mm
